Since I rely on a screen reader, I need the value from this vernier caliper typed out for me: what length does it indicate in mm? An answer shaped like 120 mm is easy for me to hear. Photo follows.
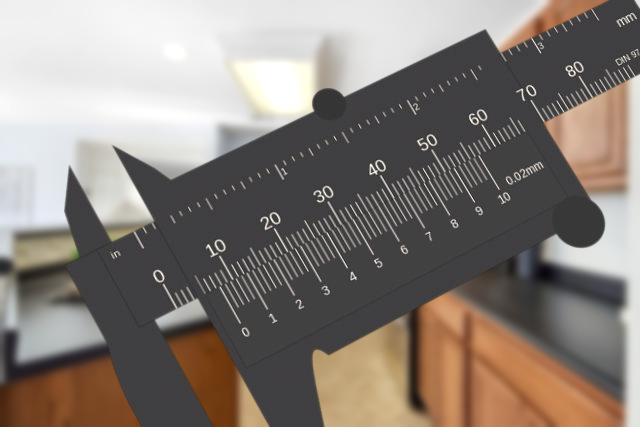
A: 7.6 mm
